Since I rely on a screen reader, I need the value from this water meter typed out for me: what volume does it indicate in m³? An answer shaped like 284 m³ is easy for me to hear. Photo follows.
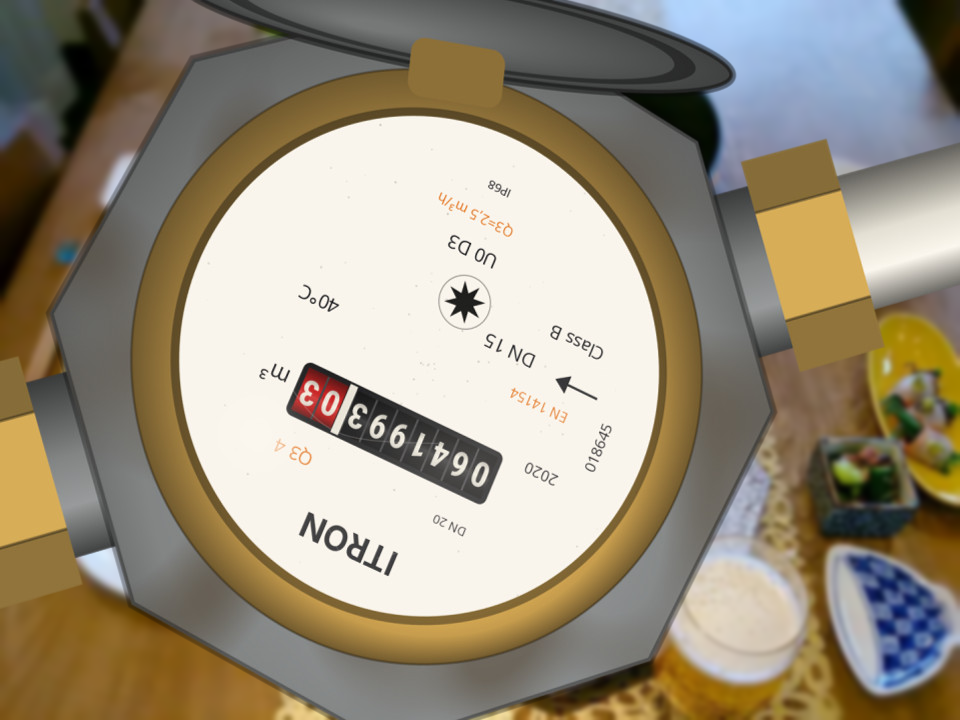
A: 641993.03 m³
